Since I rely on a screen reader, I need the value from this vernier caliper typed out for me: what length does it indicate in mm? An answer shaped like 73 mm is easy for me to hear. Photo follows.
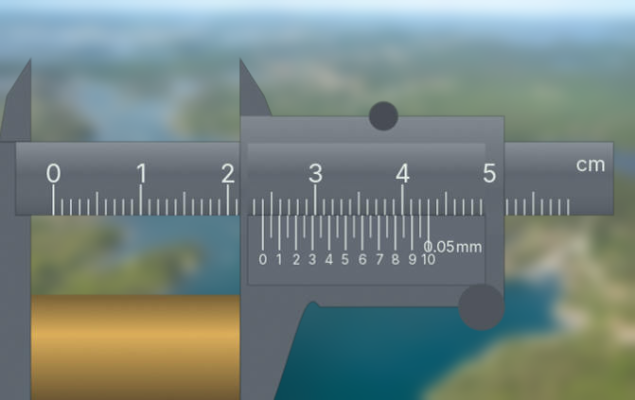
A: 24.0 mm
